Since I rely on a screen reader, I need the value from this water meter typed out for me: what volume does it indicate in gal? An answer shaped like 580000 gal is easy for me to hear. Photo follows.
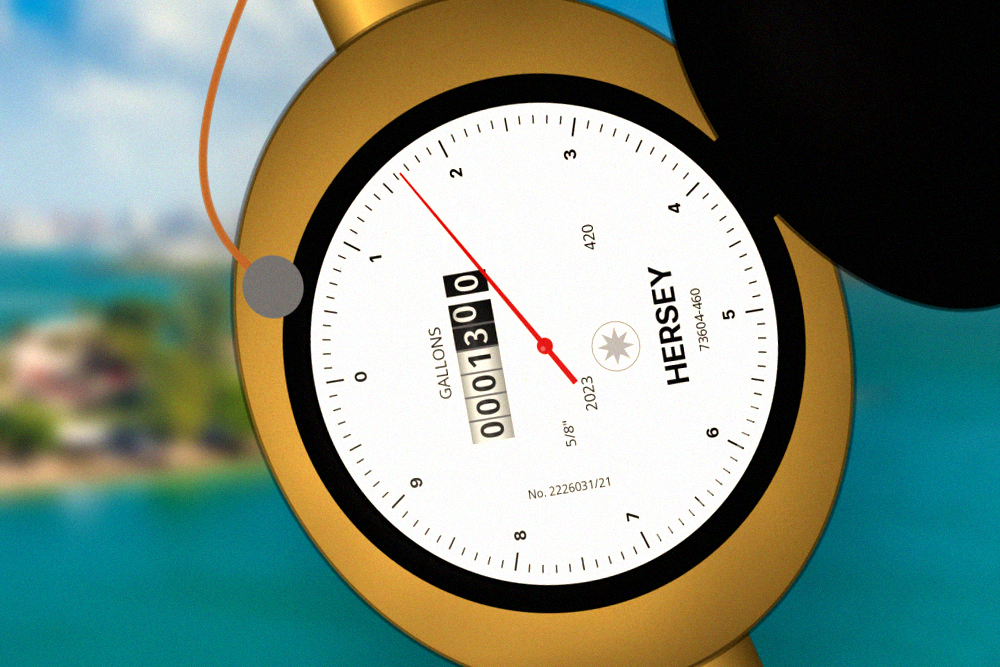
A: 1301.6 gal
